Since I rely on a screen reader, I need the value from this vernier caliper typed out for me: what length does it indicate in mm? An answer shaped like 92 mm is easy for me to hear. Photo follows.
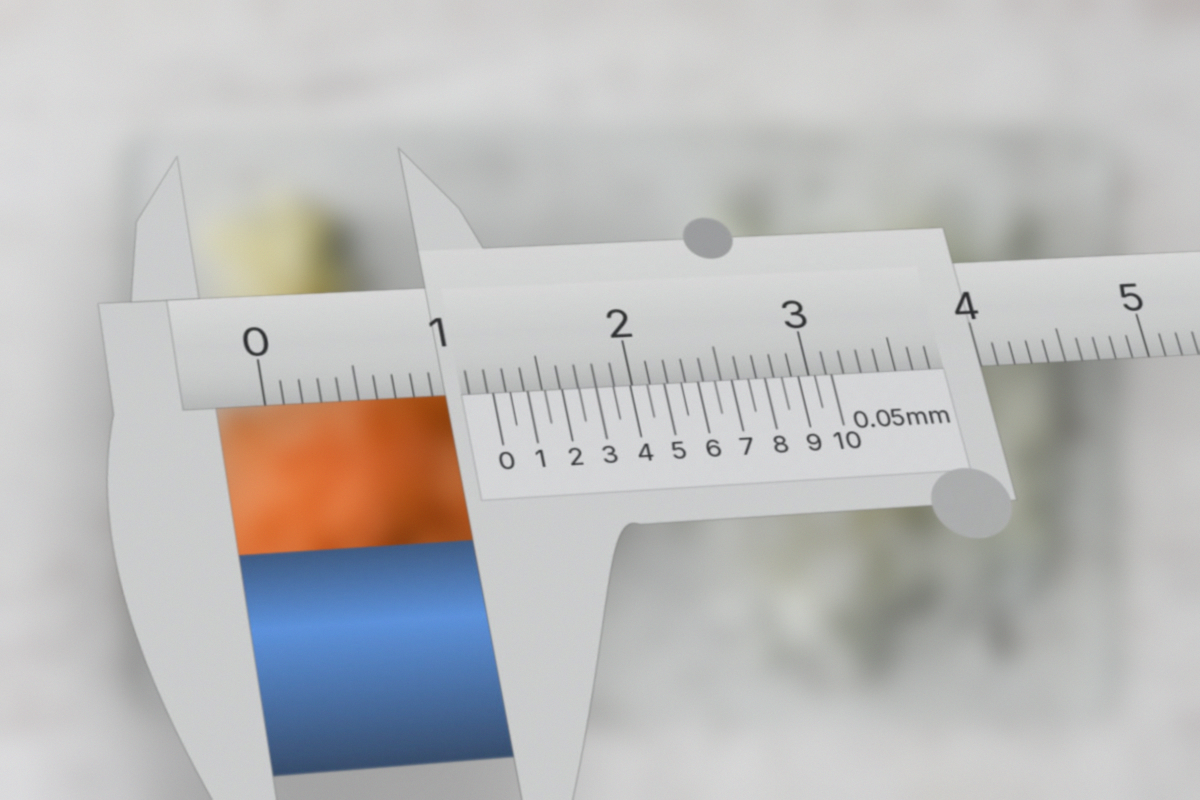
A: 12.3 mm
